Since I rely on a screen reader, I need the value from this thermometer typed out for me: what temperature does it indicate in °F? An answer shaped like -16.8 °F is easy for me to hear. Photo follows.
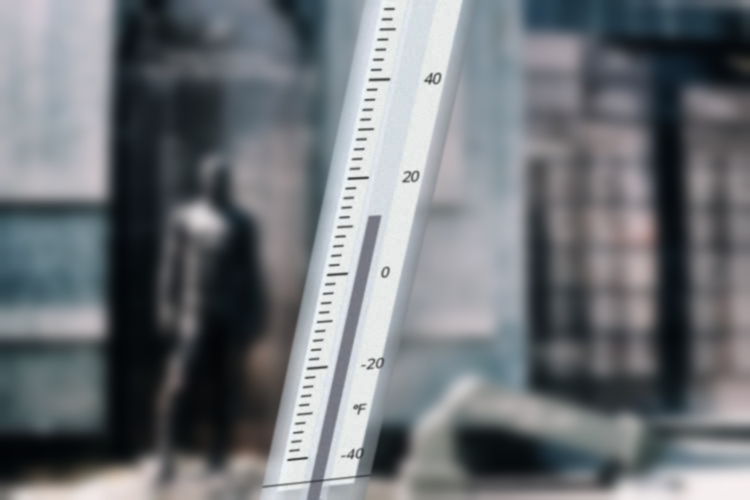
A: 12 °F
